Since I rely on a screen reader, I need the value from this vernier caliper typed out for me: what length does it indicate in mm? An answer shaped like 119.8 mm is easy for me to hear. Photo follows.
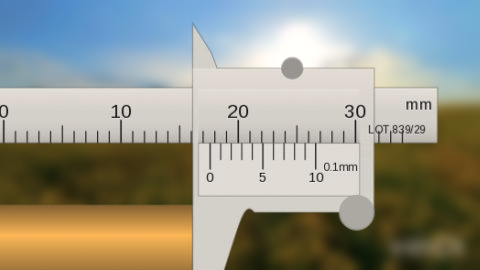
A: 17.6 mm
